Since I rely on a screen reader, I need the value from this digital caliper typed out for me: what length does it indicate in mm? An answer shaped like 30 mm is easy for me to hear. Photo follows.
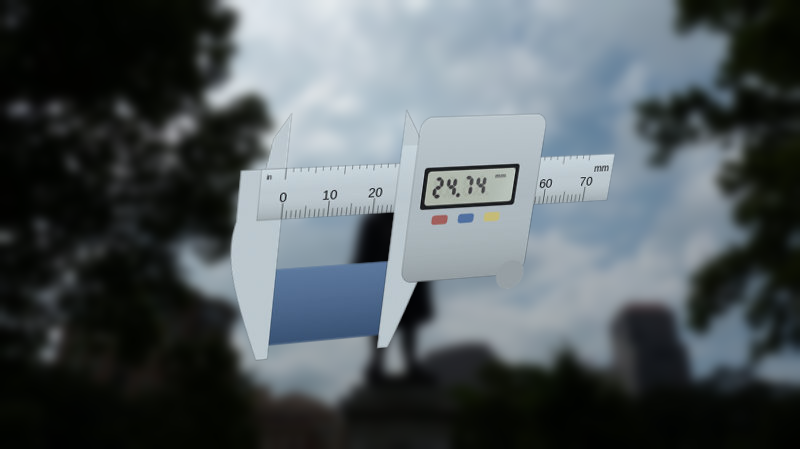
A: 24.74 mm
